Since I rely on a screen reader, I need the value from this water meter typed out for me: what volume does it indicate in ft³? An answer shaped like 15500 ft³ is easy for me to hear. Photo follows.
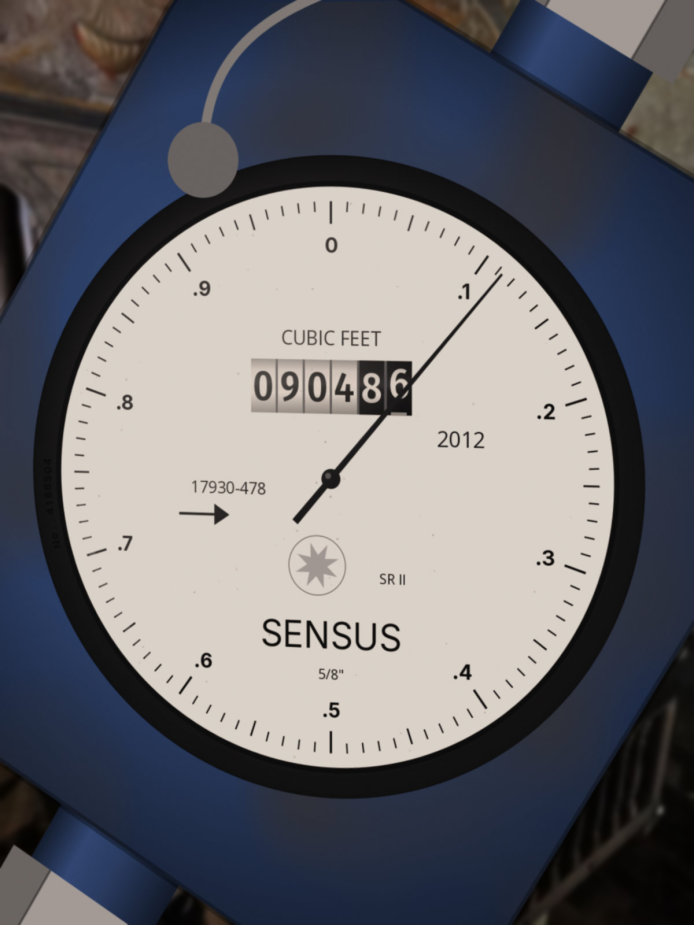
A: 90486.11 ft³
